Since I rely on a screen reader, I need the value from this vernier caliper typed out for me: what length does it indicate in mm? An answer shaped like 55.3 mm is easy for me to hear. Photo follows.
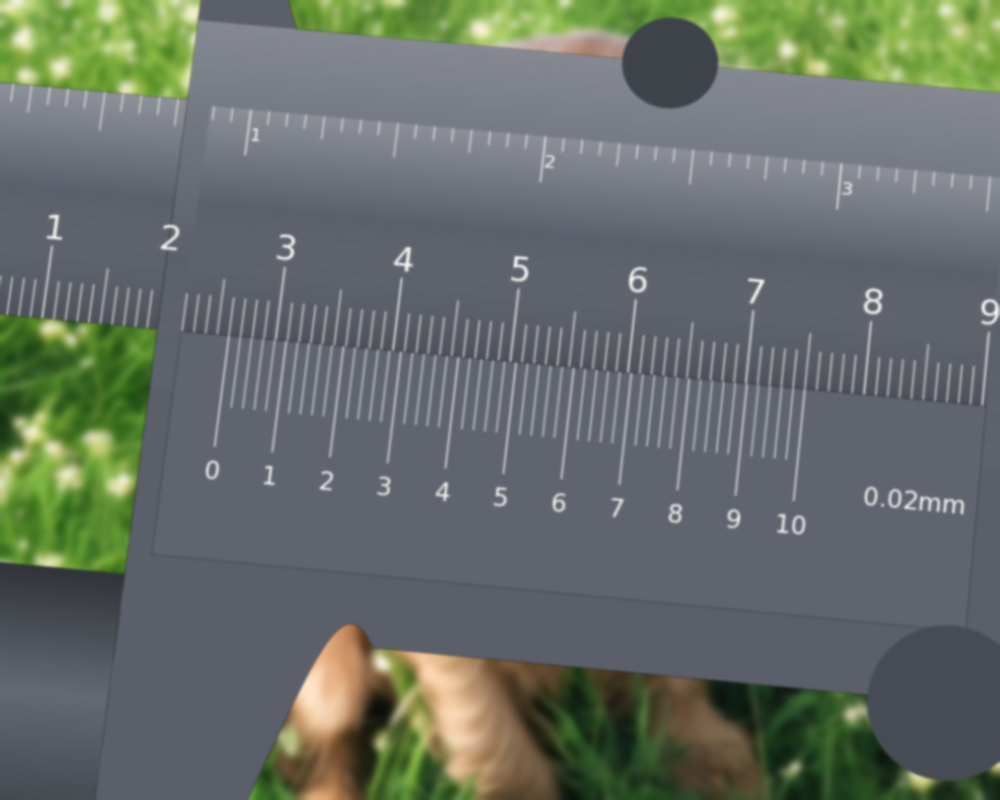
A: 26.0 mm
